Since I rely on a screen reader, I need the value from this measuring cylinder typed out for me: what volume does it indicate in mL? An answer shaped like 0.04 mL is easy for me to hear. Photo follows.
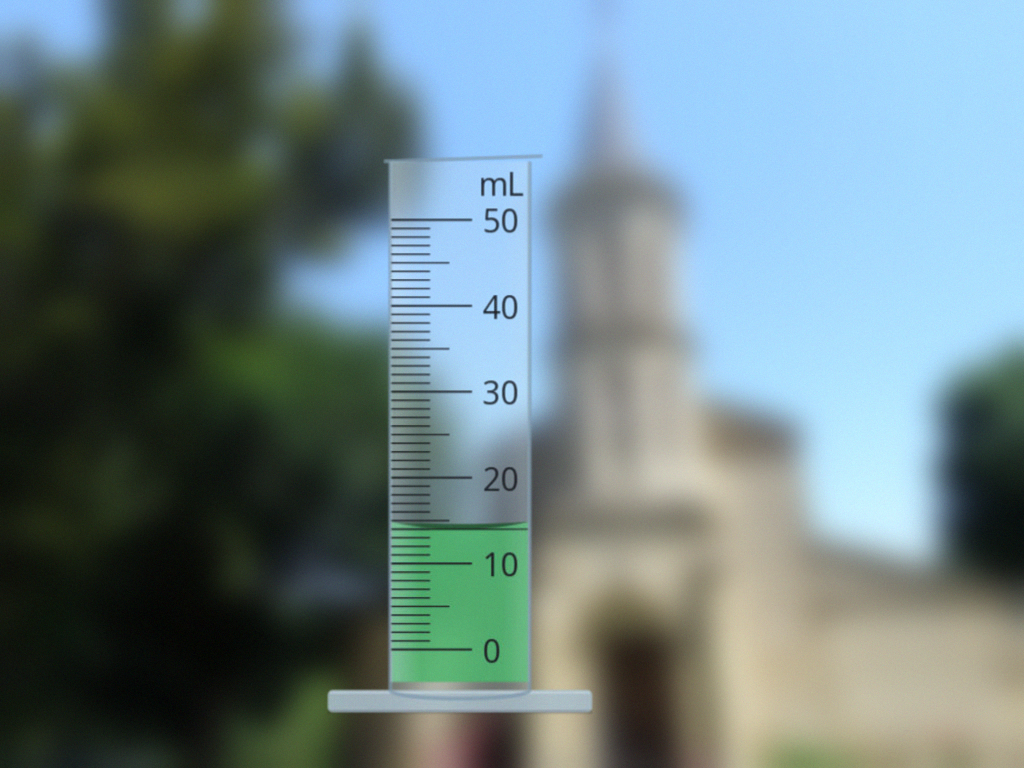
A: 14 mL
